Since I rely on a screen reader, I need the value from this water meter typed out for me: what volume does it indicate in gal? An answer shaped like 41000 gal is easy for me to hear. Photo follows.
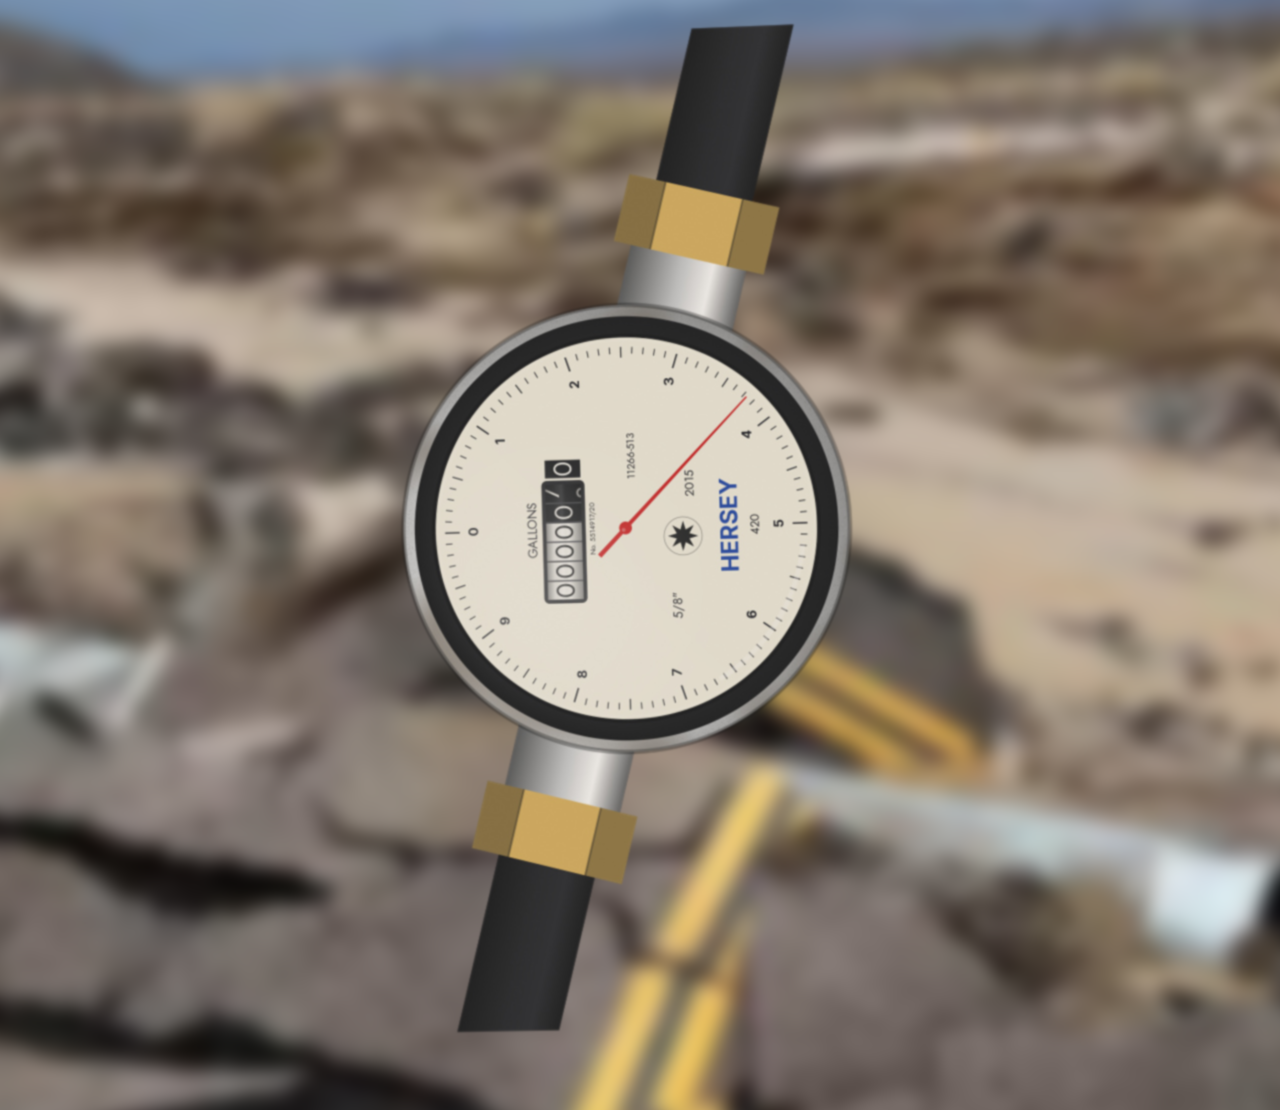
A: 73.7 gal
